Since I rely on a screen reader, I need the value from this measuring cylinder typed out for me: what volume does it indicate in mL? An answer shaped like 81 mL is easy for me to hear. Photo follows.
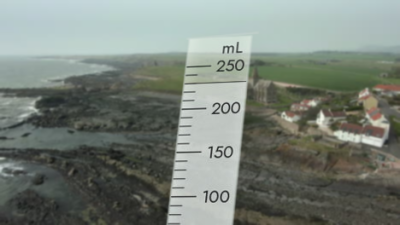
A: 230 mL
